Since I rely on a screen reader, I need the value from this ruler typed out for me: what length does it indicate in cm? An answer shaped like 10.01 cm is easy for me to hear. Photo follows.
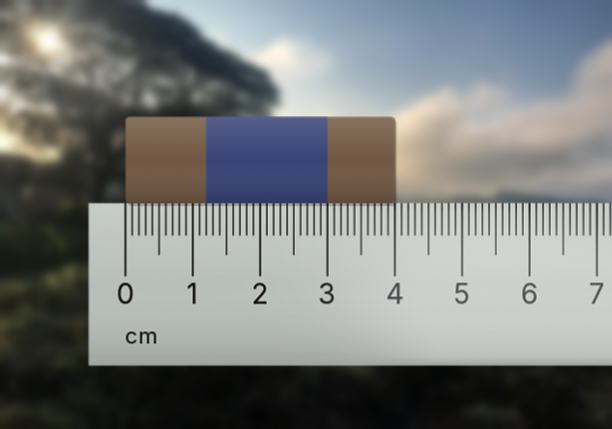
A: 4 cm
